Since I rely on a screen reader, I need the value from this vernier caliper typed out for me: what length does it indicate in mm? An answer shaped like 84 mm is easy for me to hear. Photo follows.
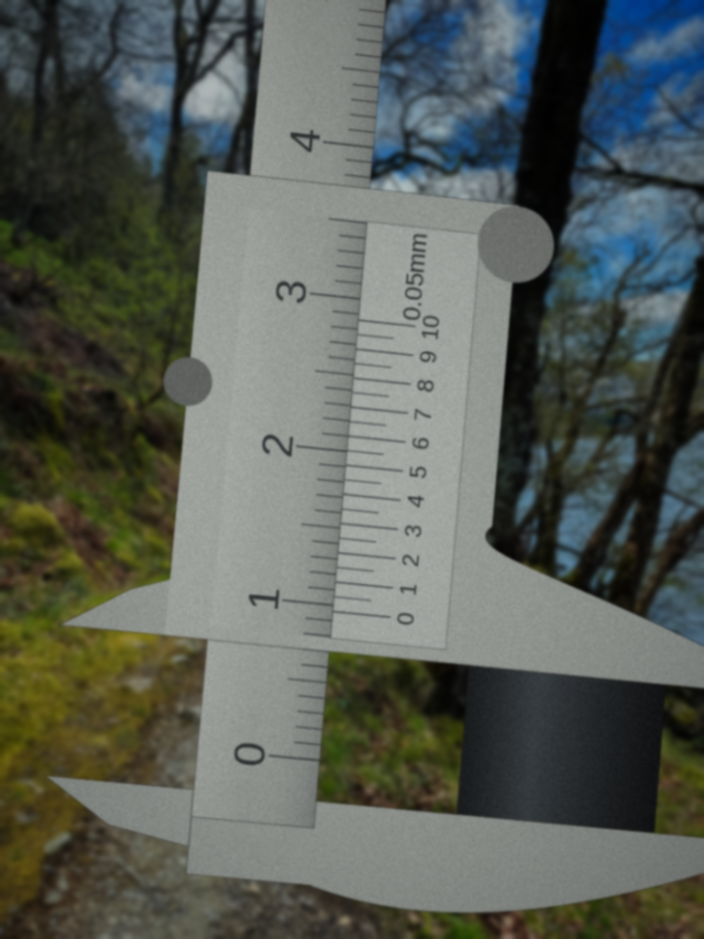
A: 9.6 mm
